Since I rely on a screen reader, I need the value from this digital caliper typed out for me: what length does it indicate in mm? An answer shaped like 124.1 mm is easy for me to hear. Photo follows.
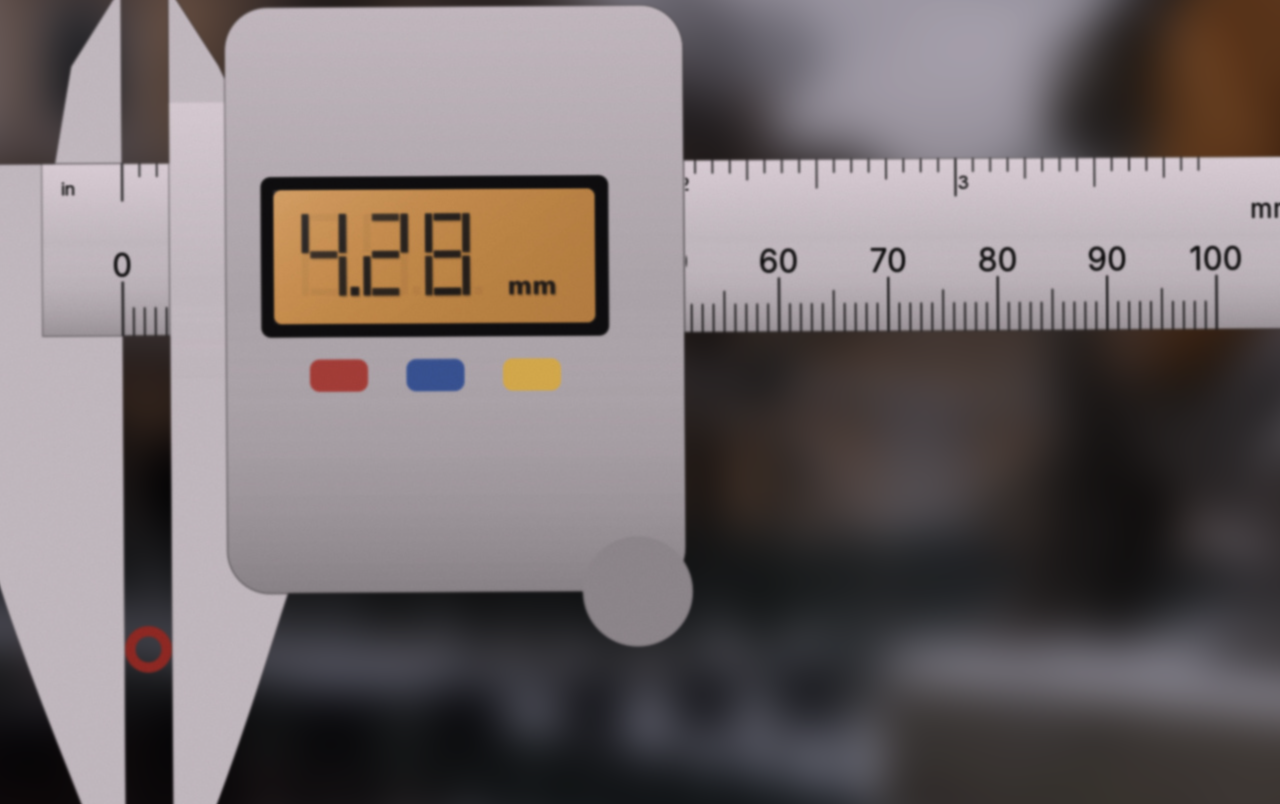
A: 4.28 mm
